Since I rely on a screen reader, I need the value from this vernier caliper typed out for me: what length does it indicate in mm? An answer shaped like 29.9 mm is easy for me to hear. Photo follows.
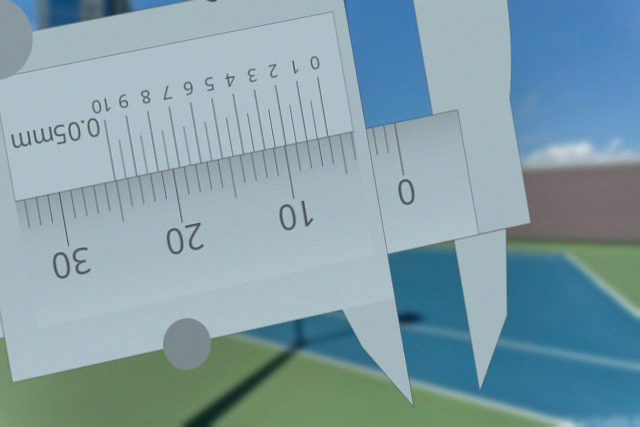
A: 6.1 mm
